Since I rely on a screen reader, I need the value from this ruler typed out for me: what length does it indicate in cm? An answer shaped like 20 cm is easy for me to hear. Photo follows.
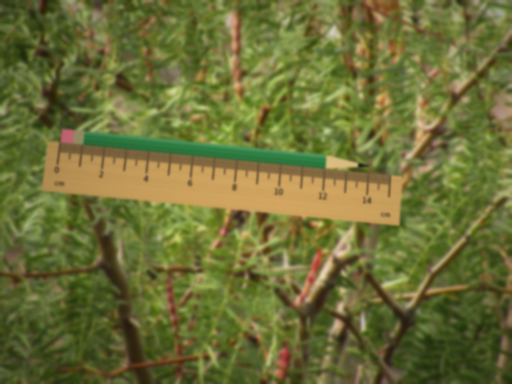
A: 14 cm
